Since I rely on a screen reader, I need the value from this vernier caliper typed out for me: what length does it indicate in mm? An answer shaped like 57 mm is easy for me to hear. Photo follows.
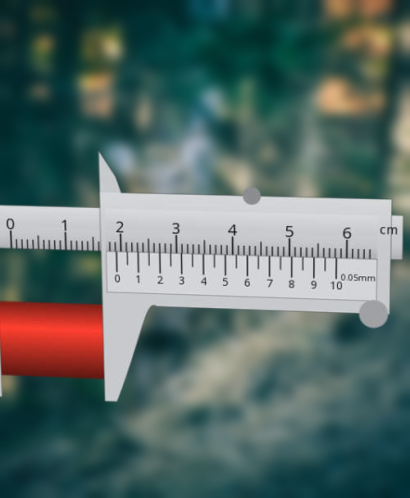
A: 19.2 mm
